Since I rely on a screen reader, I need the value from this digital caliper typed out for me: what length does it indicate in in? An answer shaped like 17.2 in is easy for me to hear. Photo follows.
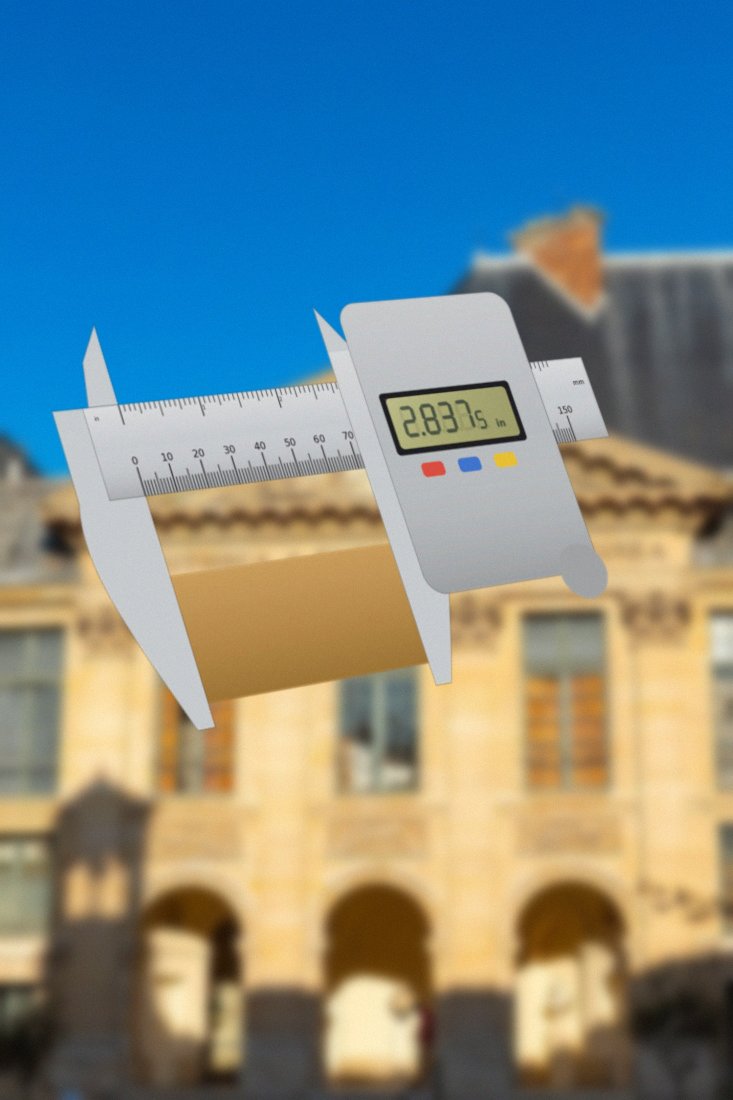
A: 2.8375 in
